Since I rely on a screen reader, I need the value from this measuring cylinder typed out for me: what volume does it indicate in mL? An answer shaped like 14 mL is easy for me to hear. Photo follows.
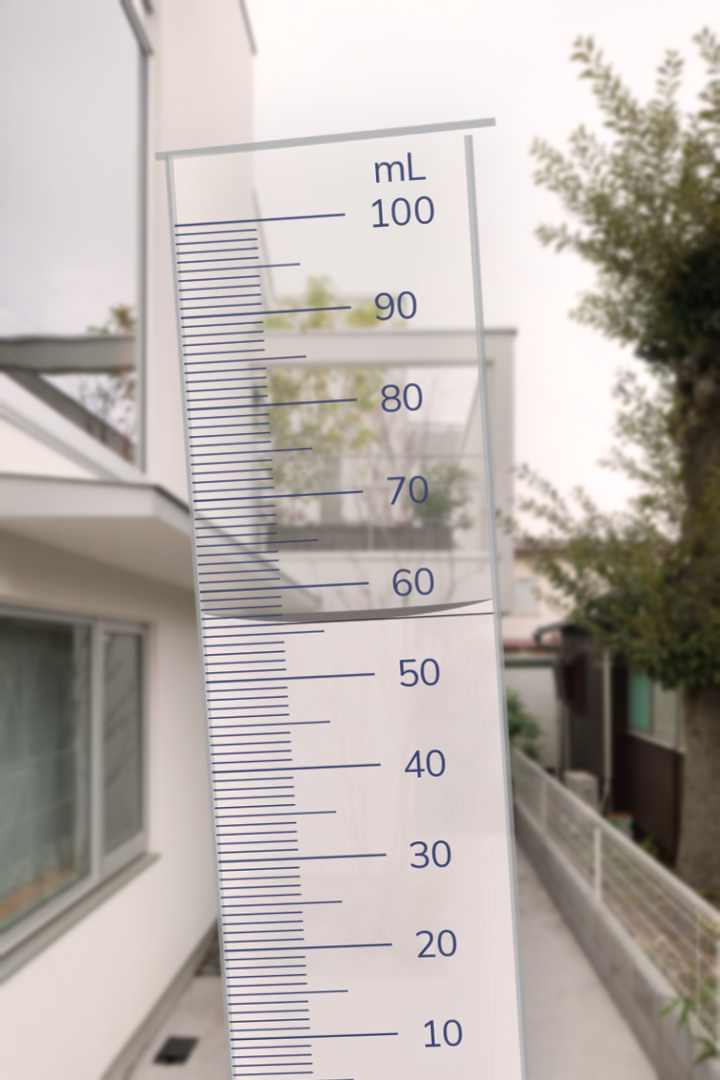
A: 56 mL
